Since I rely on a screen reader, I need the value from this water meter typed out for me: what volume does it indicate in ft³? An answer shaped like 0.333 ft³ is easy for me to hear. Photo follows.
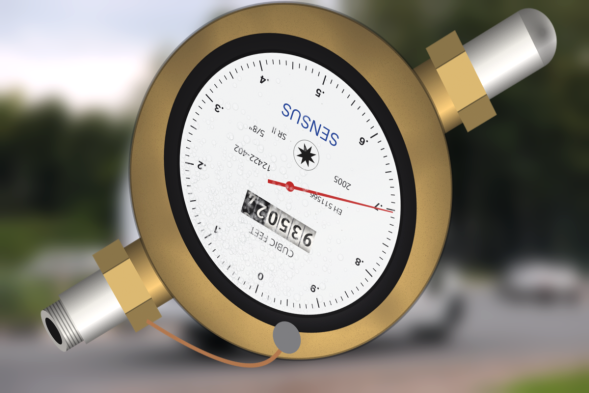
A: 935023.70 ft³
